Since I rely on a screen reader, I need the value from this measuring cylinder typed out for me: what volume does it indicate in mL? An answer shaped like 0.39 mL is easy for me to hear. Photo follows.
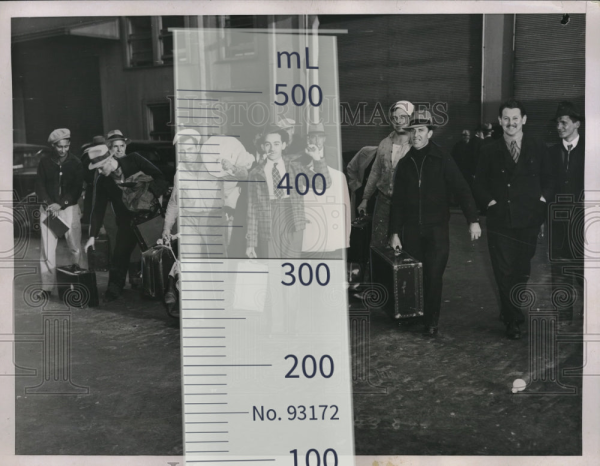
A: 315 mL
